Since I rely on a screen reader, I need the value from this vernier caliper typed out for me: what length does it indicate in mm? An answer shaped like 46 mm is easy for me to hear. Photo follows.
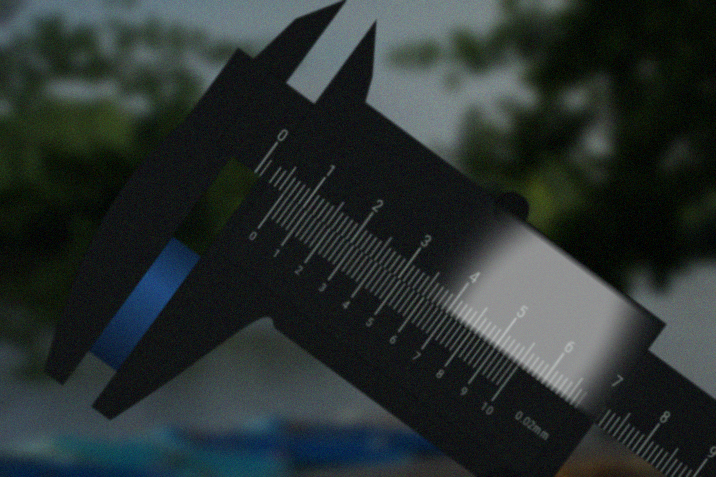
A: 6.0 mm
